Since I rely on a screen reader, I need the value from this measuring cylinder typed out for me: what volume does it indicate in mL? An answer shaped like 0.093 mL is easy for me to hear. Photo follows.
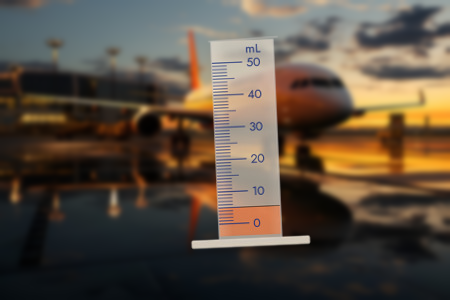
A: 5 mL
